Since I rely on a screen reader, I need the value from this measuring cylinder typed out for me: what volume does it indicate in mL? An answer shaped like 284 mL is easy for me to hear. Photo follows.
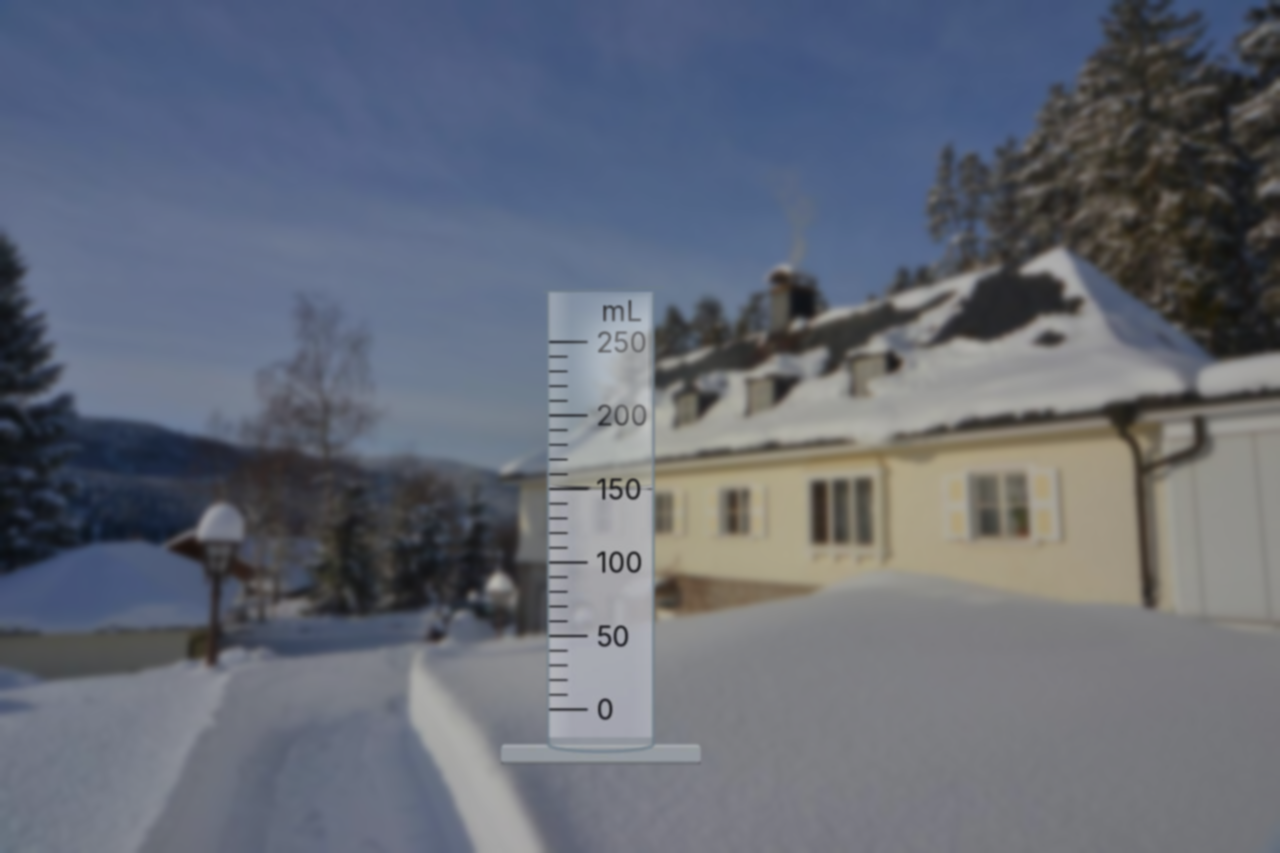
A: 150 mL
